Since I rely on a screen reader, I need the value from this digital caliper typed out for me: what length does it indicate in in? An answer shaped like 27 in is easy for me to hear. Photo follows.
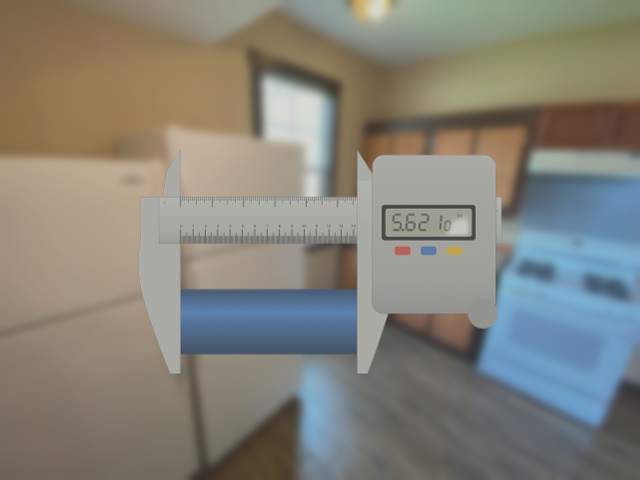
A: 5.6210 in
